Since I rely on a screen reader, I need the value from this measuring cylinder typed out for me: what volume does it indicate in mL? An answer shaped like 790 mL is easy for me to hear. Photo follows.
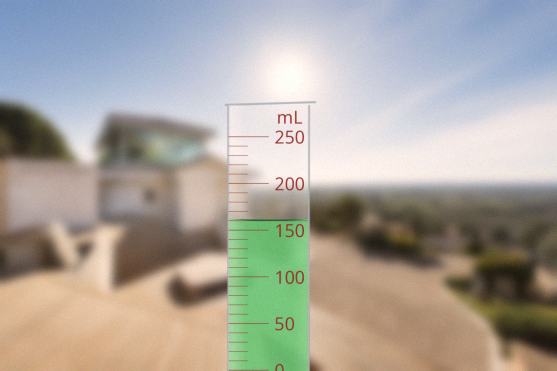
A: 160 mL
